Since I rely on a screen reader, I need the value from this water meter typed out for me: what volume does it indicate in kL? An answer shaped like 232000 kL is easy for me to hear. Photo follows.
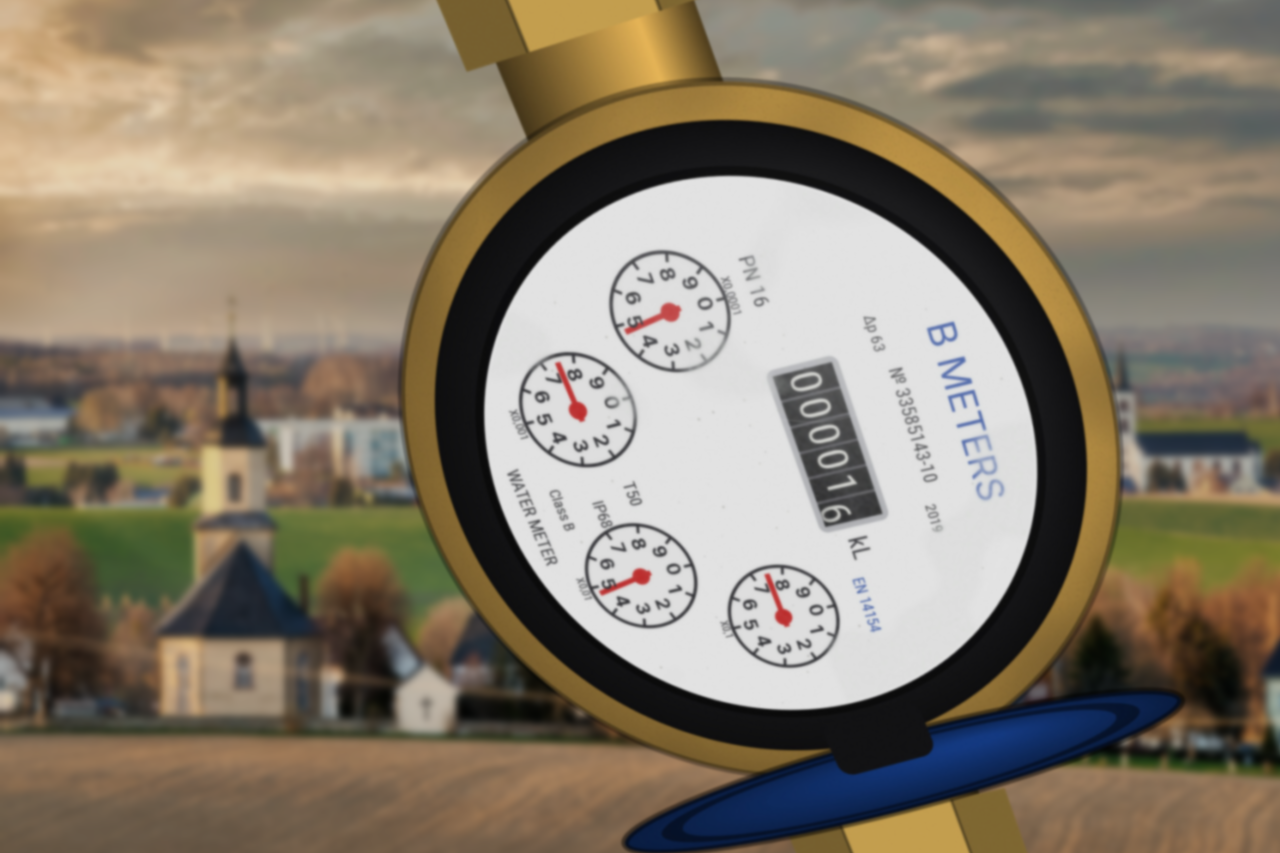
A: 15.7474 kL
